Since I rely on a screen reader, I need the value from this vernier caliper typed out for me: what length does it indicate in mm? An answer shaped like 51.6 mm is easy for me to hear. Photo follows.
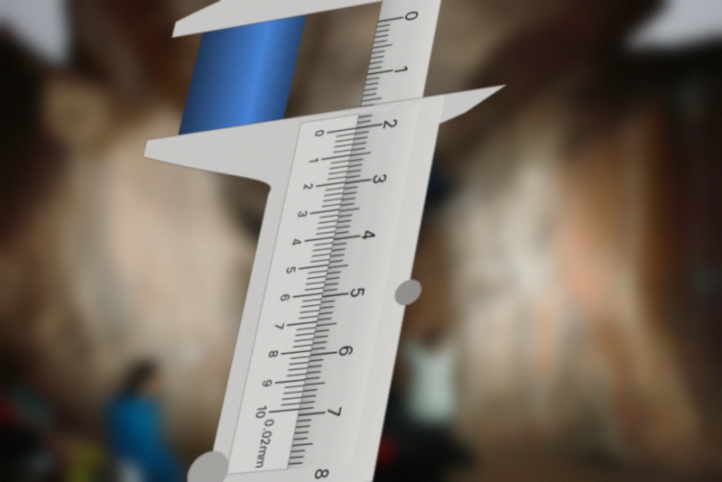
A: 20.0 mm
